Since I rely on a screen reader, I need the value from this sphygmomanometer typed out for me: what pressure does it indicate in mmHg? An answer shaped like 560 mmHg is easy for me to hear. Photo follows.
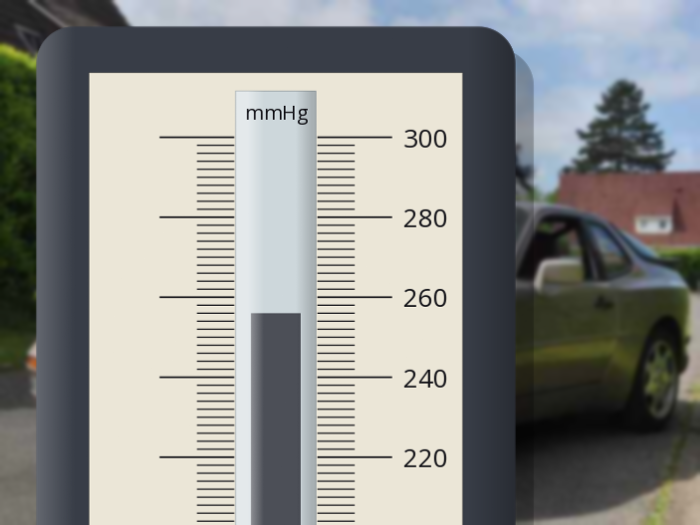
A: 256 mmHg
